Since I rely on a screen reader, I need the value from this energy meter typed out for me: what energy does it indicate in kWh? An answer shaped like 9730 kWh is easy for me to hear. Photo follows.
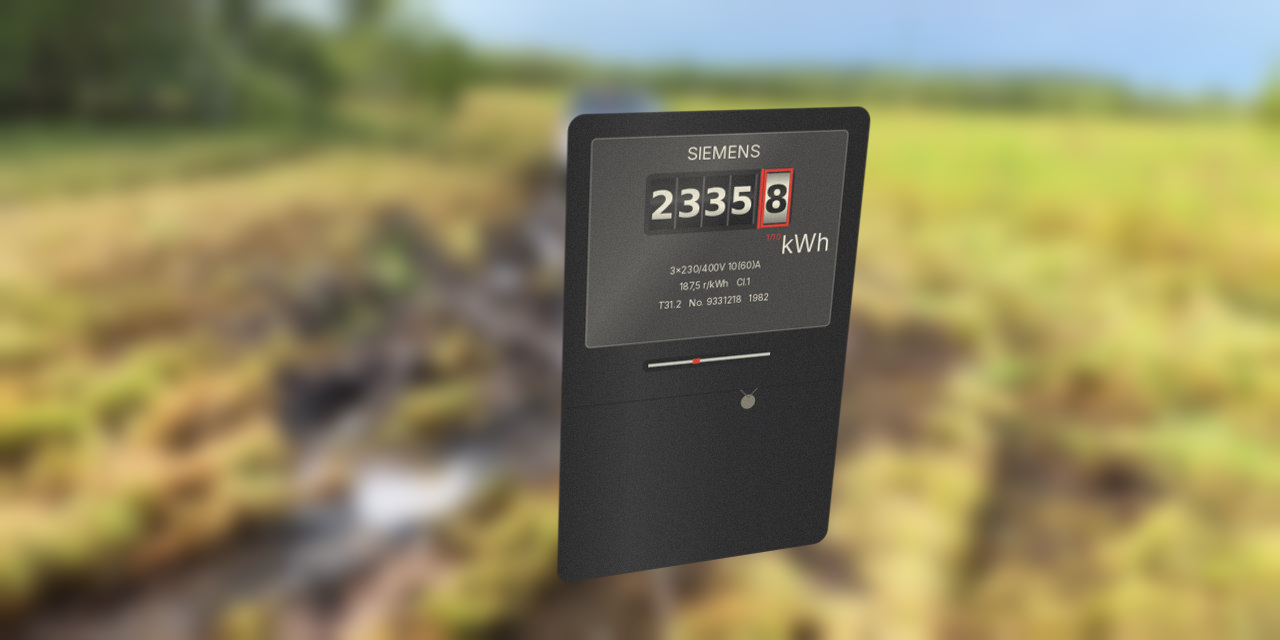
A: 2335.8 kWh
